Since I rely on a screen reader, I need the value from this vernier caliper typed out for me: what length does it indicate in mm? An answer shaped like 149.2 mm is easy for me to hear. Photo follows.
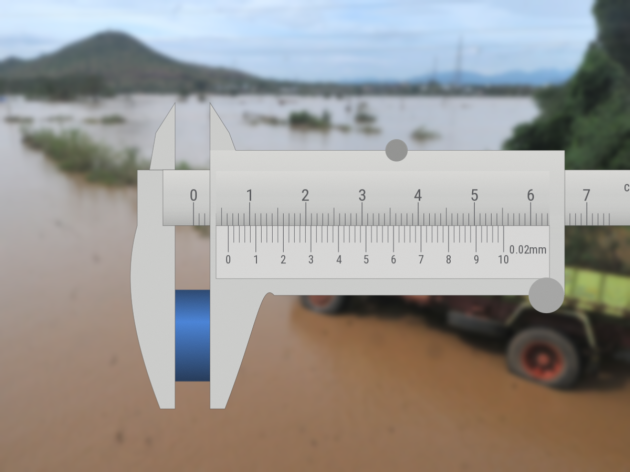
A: 6.2 mm
